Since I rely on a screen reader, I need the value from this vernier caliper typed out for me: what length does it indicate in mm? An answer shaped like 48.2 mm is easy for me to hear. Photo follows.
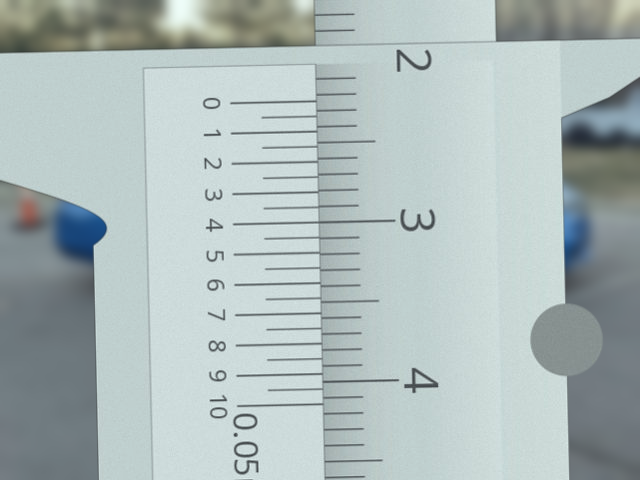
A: 22.4 mm
